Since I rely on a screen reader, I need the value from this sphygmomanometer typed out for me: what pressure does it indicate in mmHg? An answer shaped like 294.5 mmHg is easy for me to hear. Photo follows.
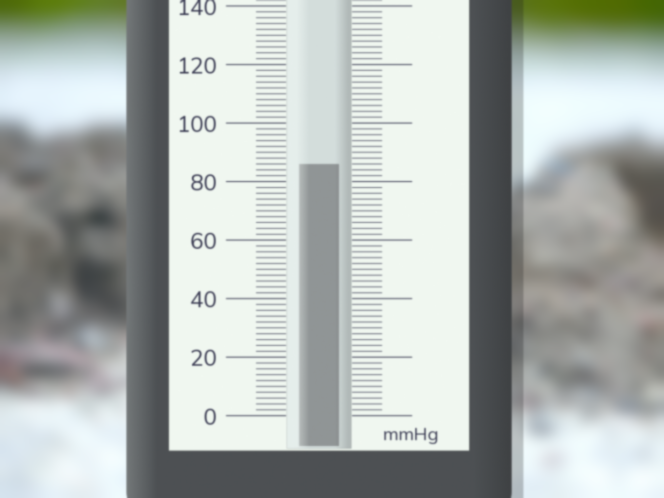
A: 86 mmHg
